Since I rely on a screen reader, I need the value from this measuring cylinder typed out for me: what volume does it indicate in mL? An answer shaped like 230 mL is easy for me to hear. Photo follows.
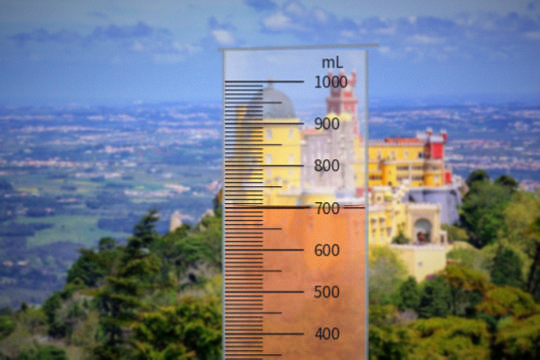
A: 700 mL
